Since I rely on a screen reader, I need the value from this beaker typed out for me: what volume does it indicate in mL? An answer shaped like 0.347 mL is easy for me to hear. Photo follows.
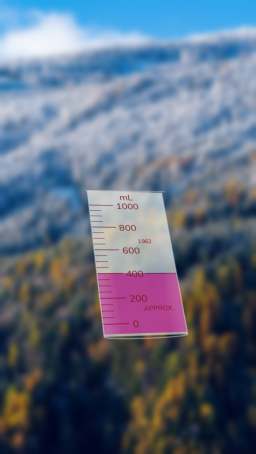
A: 400 mL
